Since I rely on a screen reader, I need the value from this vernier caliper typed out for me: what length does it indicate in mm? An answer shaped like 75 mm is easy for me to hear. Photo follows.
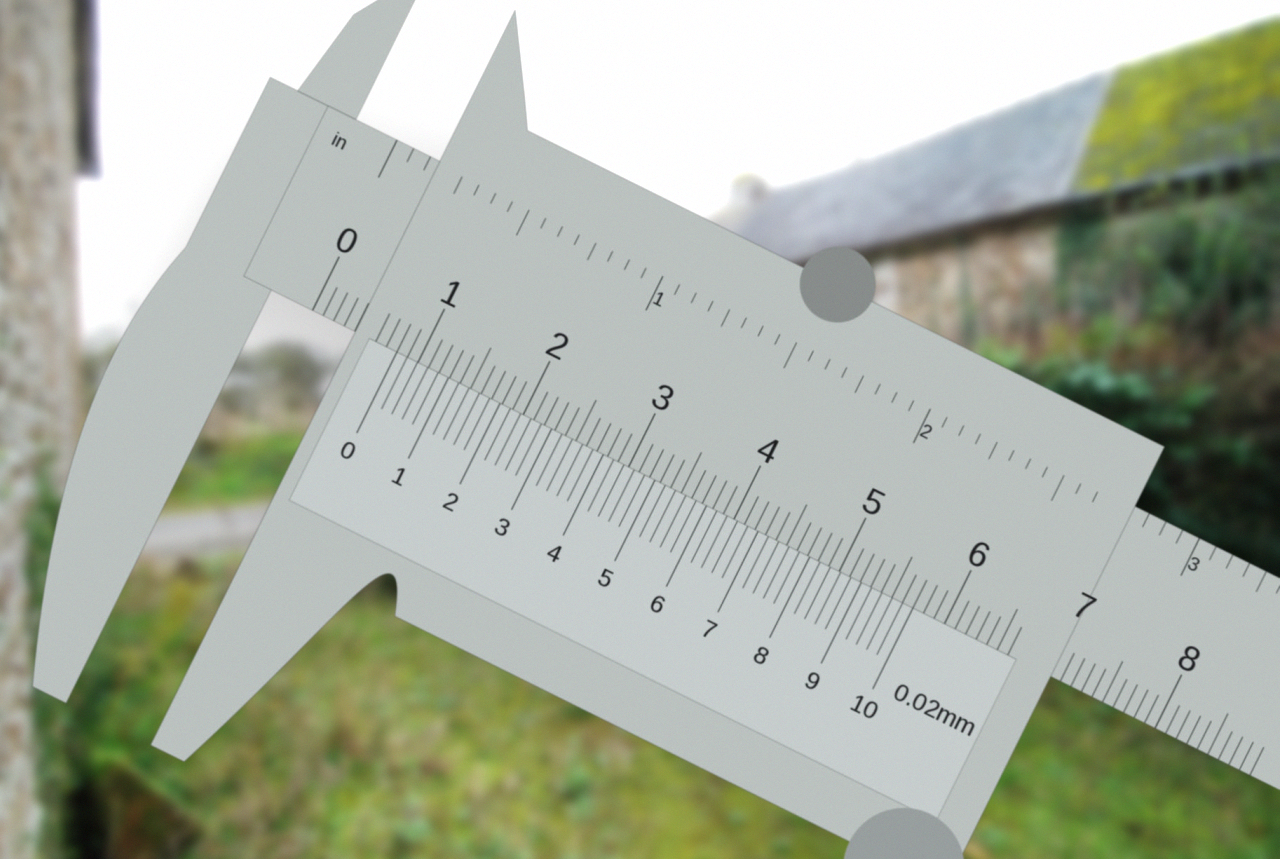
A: 8.0 mm
